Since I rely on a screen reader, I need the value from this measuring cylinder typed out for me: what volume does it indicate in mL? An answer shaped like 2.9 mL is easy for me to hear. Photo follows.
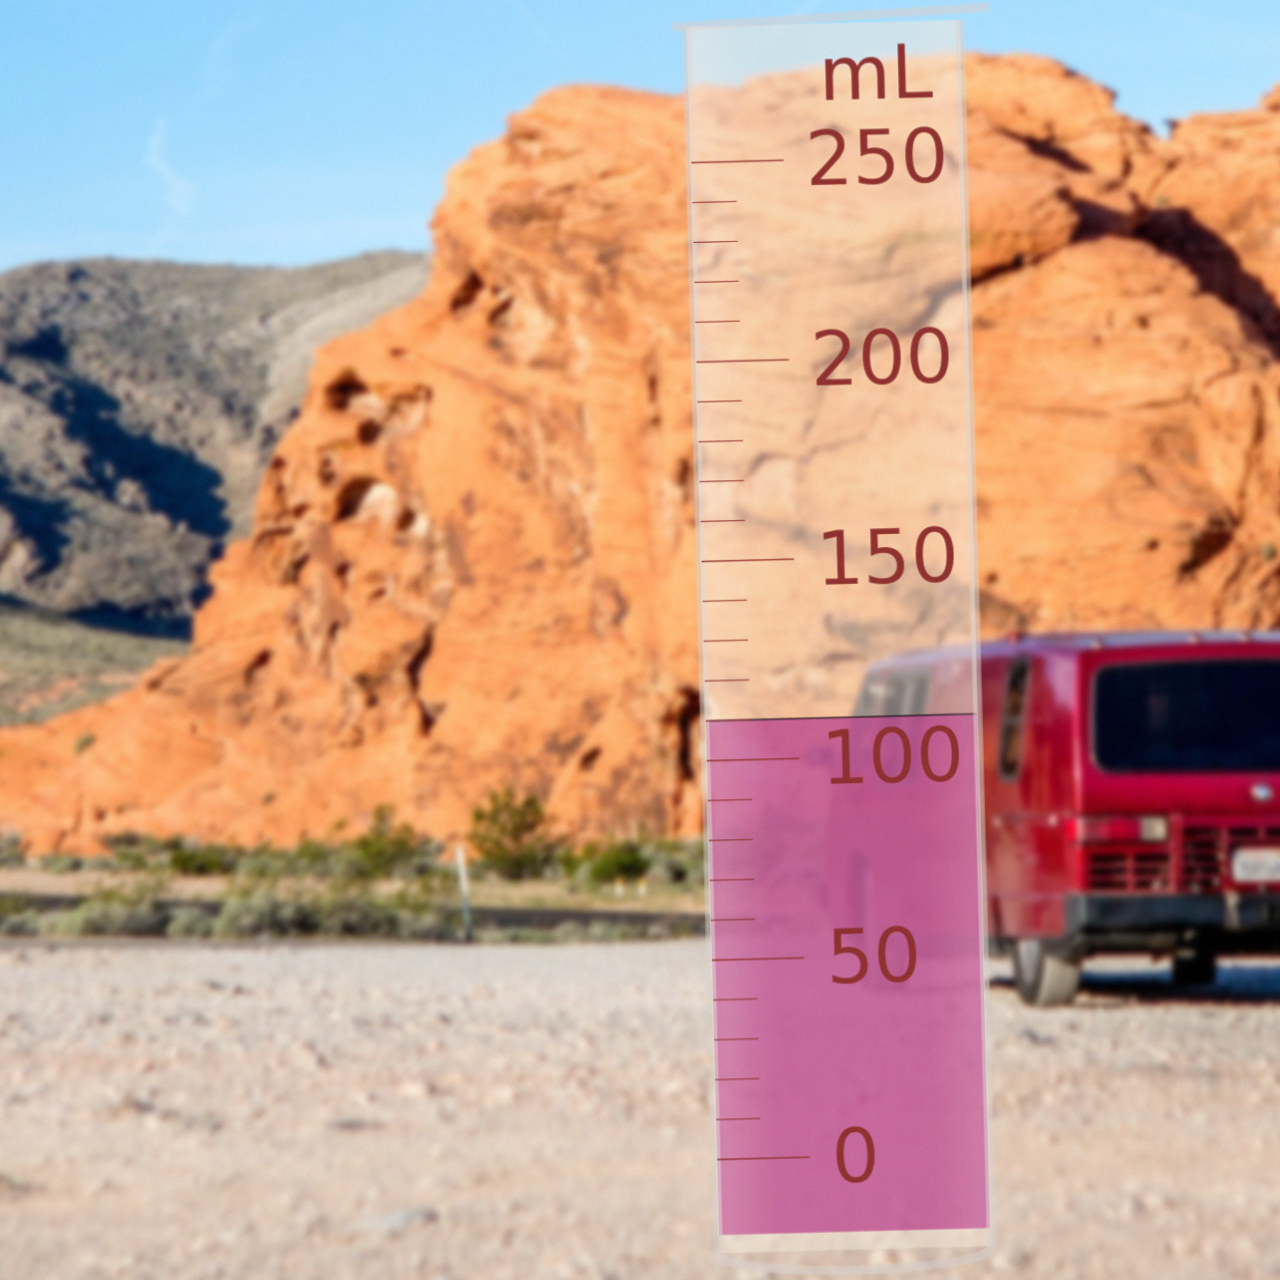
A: 110 mL
